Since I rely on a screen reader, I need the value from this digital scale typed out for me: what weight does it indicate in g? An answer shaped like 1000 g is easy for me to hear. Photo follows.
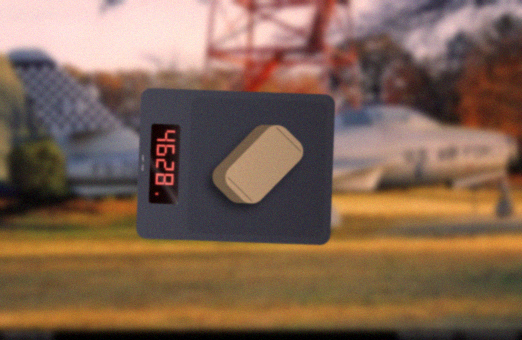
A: 4628 g
